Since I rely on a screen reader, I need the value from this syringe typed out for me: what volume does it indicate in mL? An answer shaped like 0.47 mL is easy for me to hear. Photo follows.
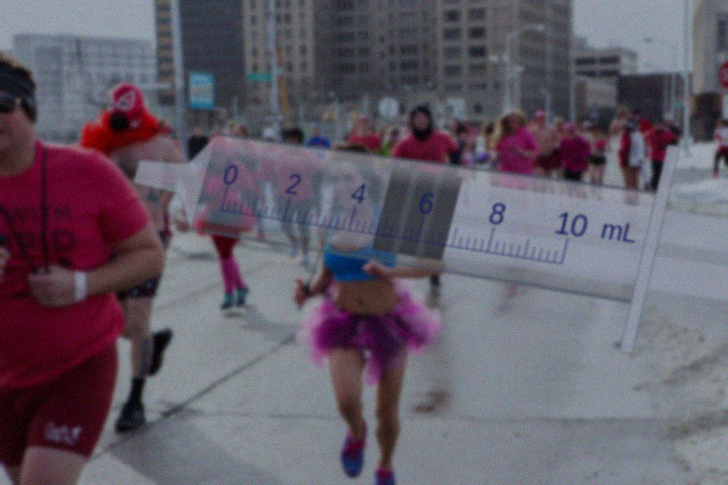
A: 4.8 mL
